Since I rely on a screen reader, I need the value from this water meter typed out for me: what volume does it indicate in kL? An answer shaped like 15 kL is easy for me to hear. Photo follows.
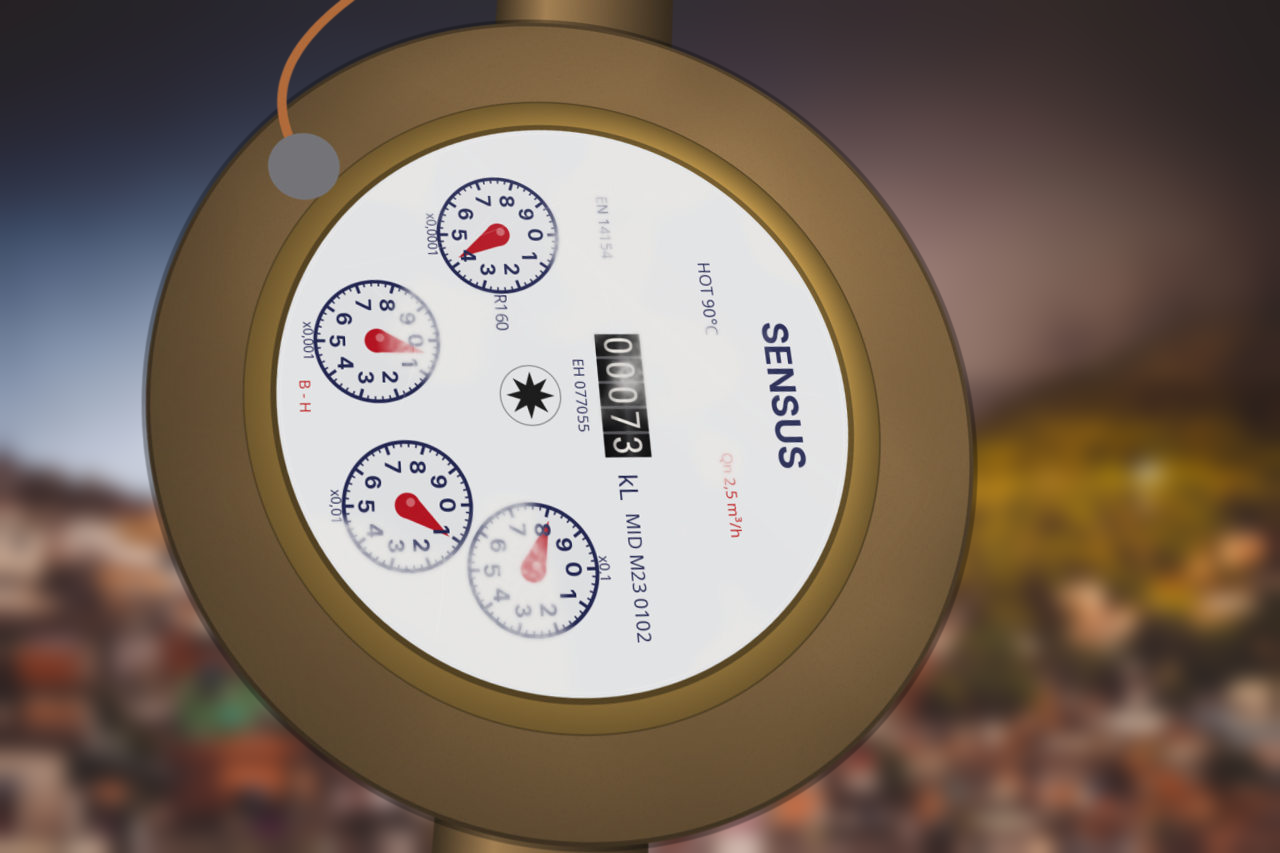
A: 73.8104 kL
